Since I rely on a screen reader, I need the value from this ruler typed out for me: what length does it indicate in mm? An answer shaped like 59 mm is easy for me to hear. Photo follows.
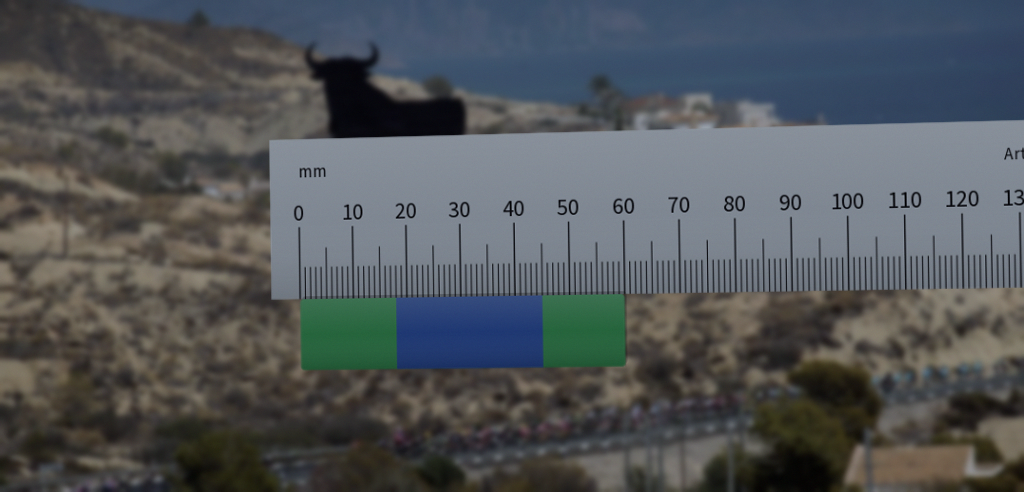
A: 60 mm
